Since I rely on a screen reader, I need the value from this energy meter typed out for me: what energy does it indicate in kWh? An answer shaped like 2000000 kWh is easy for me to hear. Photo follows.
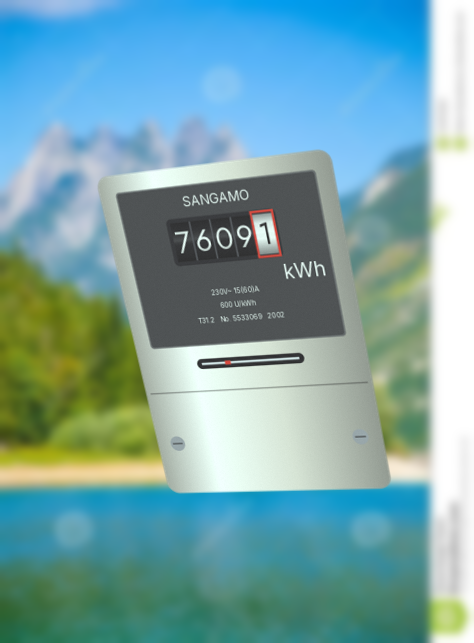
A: 7609.1 kWh
